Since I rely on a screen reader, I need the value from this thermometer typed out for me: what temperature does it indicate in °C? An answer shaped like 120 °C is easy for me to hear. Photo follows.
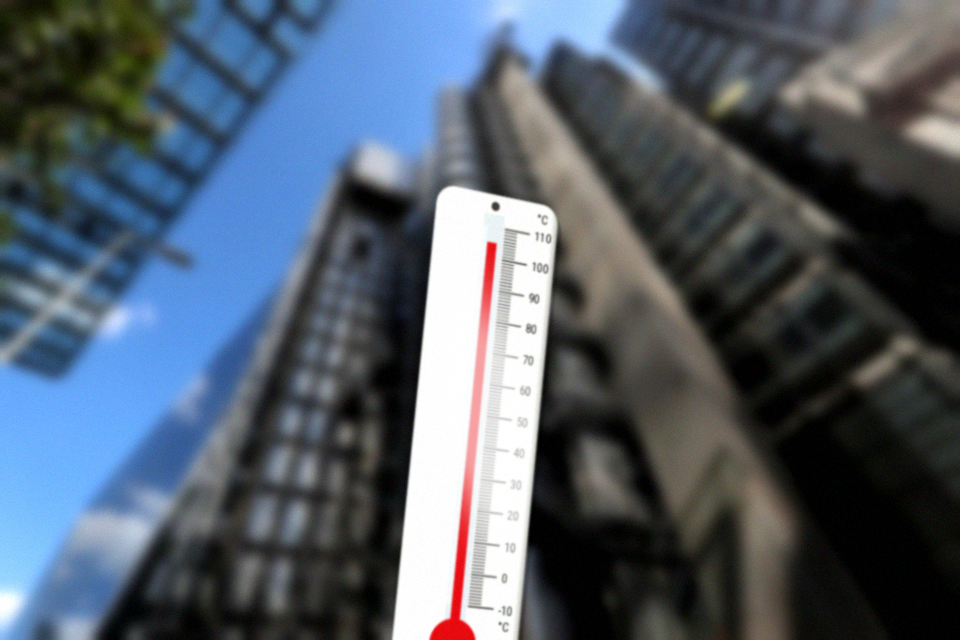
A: 105 °C
